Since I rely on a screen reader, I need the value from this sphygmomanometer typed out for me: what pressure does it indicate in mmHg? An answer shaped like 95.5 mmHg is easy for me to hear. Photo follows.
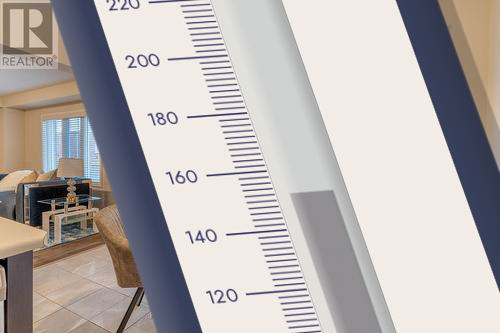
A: 152 mmHg
